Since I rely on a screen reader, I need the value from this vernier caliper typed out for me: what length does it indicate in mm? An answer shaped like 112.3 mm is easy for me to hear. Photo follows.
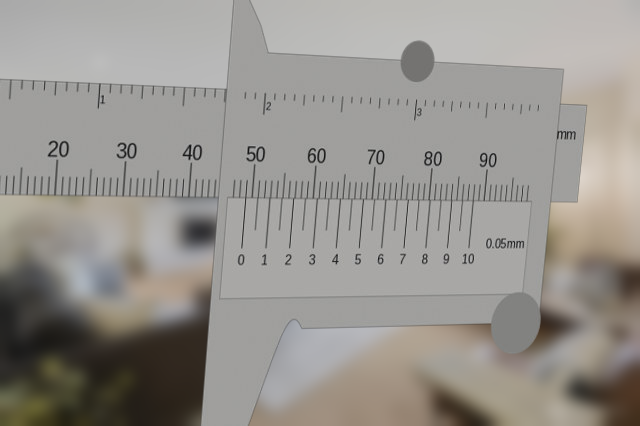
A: 49.0 mm
